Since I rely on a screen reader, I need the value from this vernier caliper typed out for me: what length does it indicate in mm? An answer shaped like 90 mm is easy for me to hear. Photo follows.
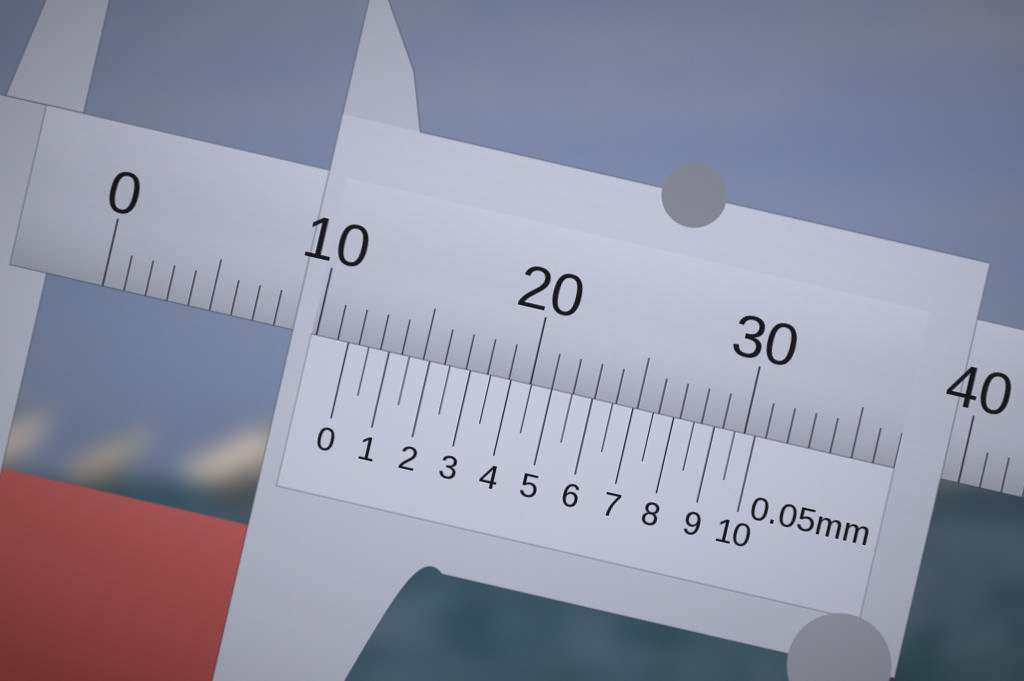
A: 11.5 mm
